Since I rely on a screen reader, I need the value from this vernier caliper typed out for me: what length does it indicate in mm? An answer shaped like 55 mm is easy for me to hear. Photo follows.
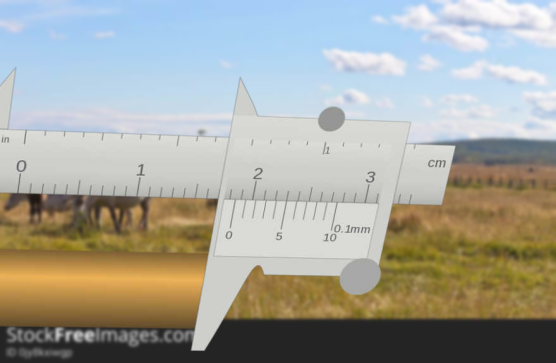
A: 18.5 mm
